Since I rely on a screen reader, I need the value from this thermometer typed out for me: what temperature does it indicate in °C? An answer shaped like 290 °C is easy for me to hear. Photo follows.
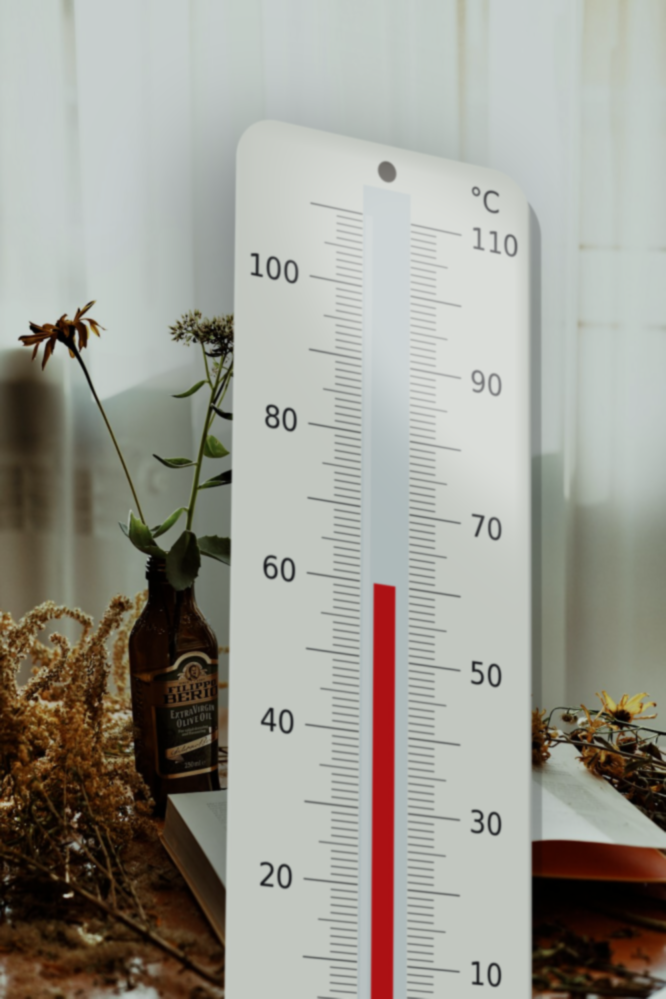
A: 60 °C
